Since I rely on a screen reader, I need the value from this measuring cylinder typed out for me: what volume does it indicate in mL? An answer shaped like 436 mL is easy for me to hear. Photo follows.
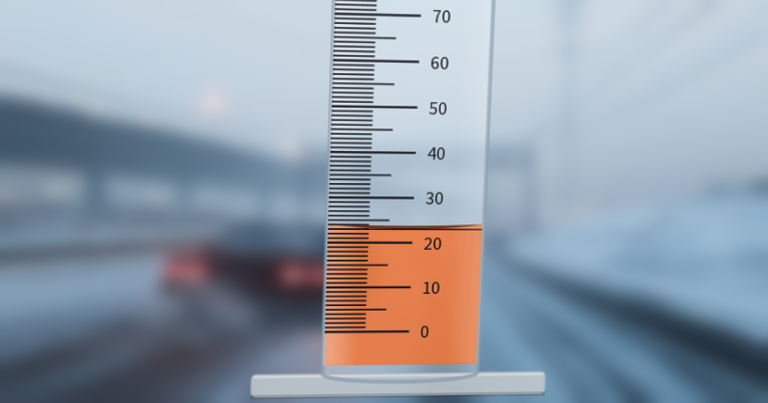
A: 23 mL
